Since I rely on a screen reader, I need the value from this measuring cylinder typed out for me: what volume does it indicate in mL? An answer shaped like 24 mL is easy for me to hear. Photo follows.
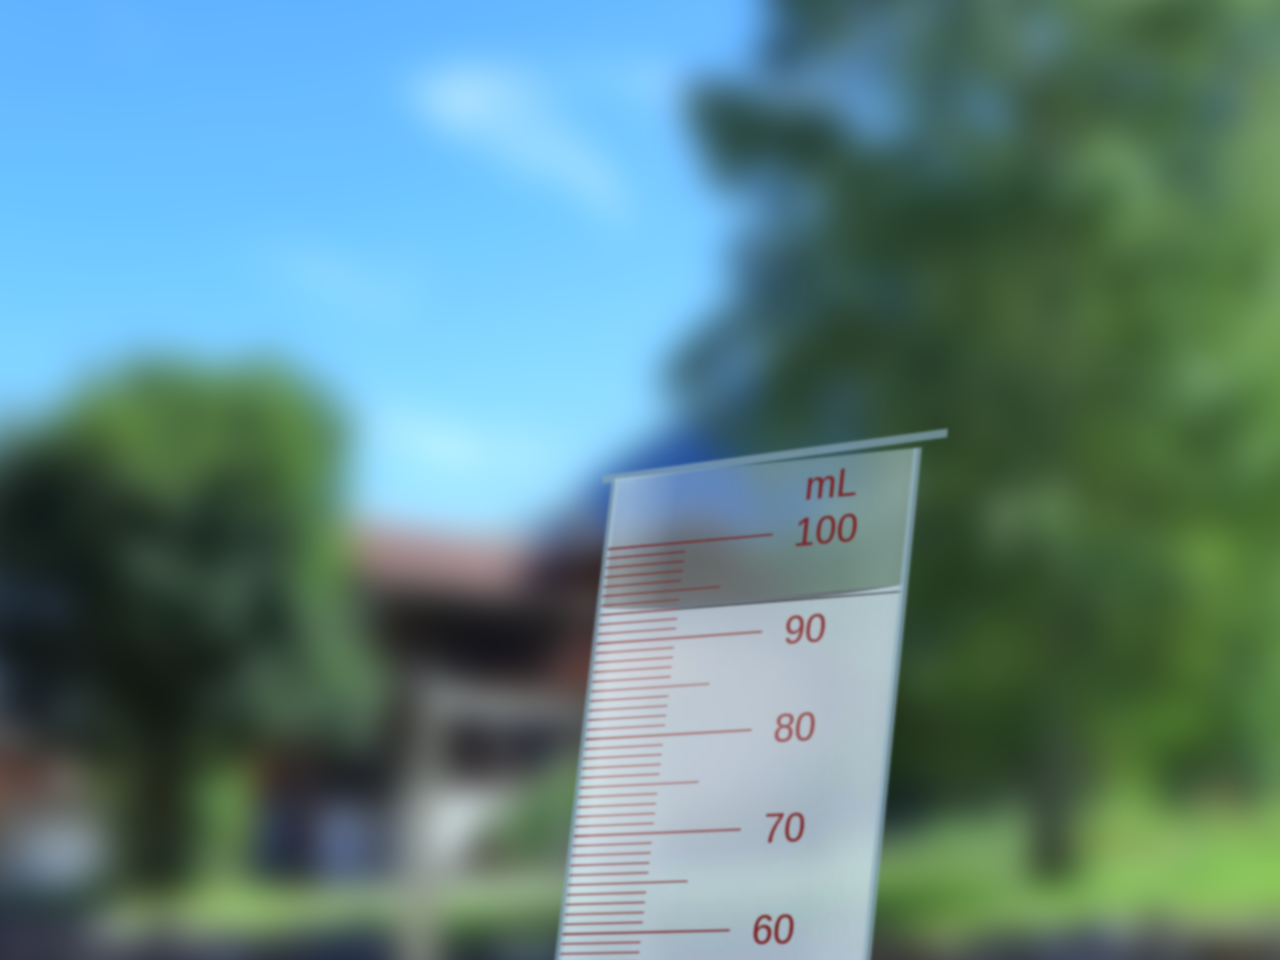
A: 93 mL
